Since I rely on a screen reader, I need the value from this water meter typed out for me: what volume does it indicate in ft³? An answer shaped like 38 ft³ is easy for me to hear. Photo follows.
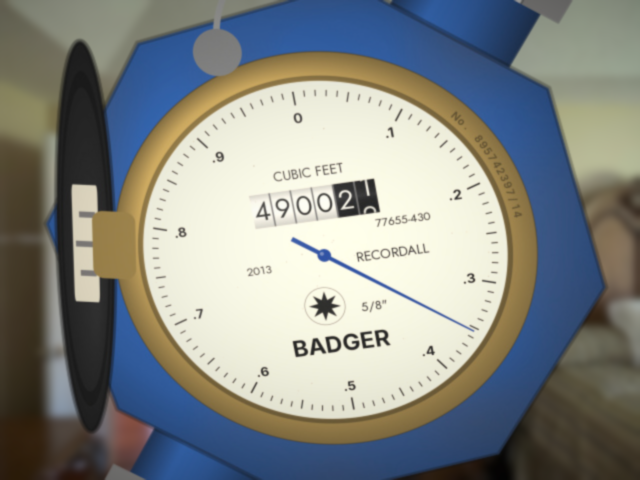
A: 490021.35 ft³
